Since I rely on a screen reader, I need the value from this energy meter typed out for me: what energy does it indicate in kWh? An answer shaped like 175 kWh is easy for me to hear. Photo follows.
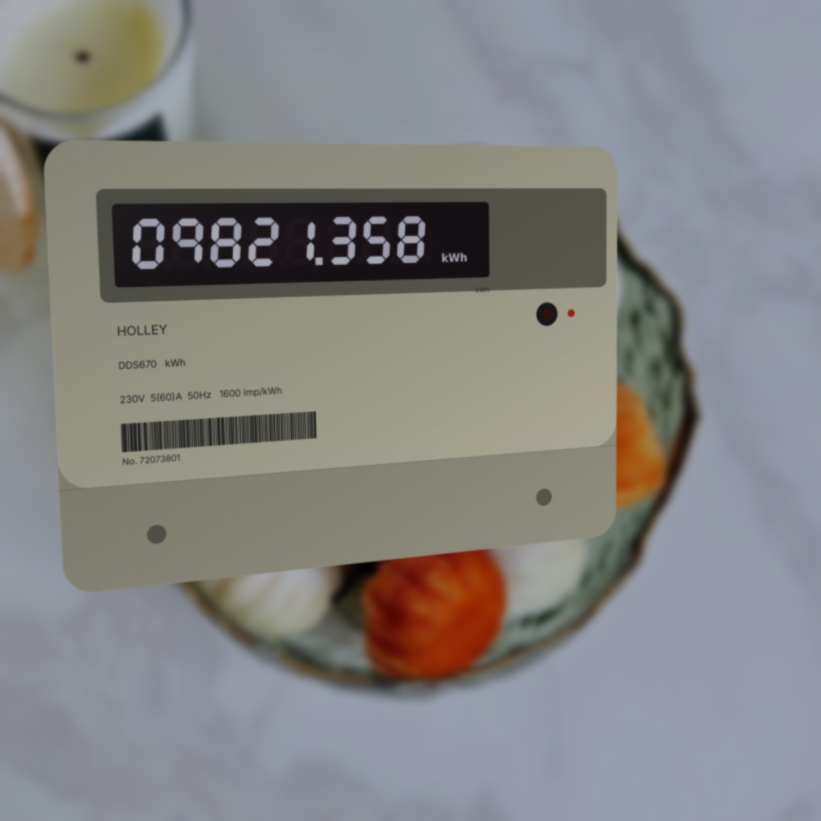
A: 9821.358 kWh
